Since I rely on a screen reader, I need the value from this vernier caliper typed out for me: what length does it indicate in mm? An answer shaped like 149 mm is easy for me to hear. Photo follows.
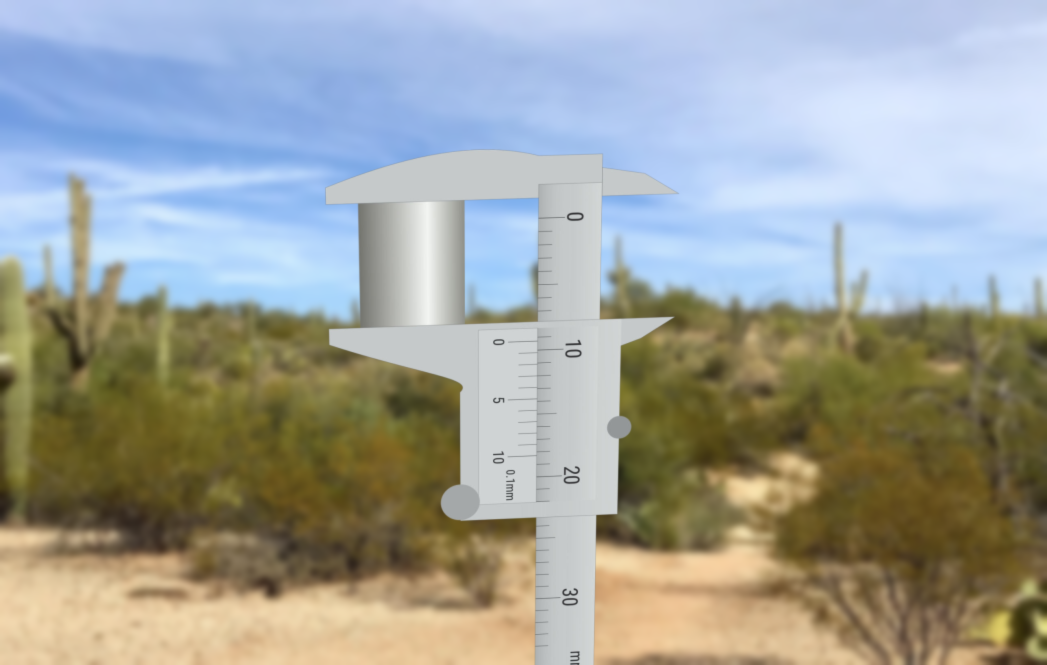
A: 9.3 mm
